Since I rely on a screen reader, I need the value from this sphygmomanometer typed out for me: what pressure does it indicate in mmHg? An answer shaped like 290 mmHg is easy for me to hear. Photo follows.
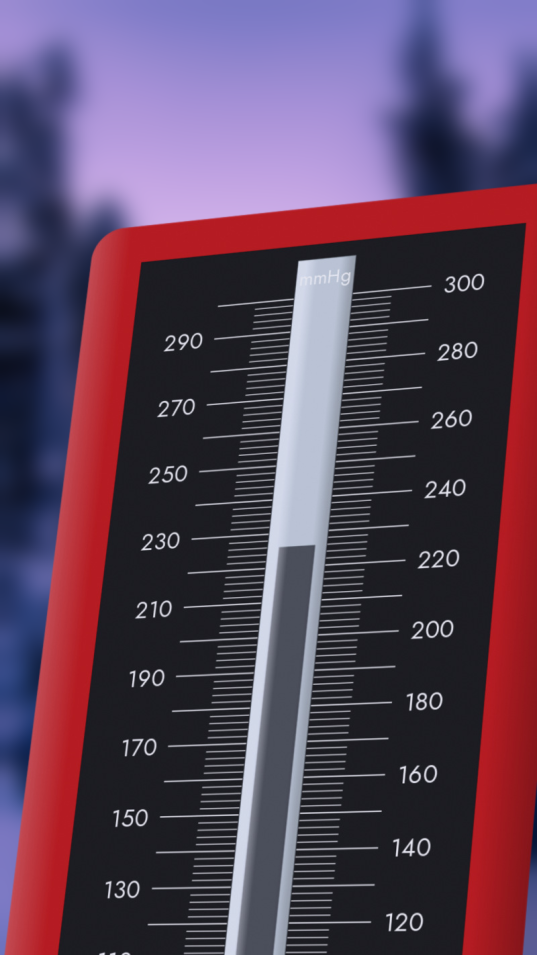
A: 226 mmHg
